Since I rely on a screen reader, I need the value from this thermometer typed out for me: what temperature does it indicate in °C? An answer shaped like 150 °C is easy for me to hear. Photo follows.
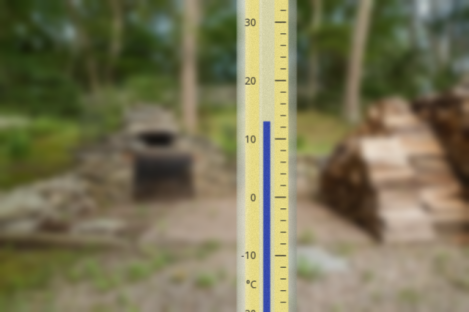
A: 13 °C
